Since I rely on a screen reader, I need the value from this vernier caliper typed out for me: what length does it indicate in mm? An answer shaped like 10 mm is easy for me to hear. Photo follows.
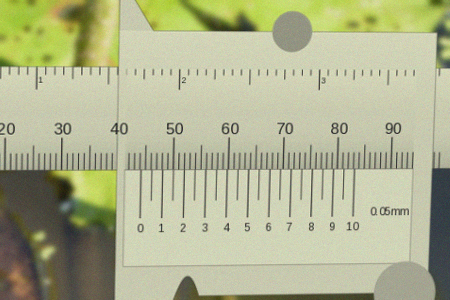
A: 44.2 mm
